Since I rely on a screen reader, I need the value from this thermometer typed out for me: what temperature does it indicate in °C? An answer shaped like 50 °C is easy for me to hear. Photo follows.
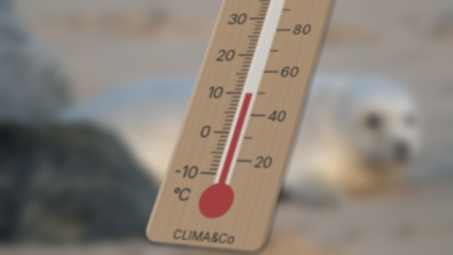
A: 10 °C
